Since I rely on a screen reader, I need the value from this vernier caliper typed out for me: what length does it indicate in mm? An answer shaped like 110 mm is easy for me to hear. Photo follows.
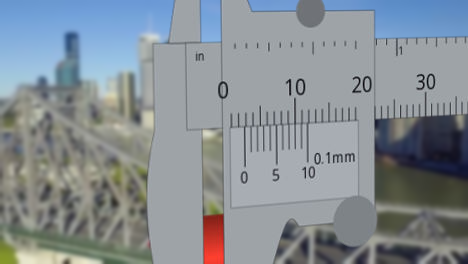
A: 2.8 mm
